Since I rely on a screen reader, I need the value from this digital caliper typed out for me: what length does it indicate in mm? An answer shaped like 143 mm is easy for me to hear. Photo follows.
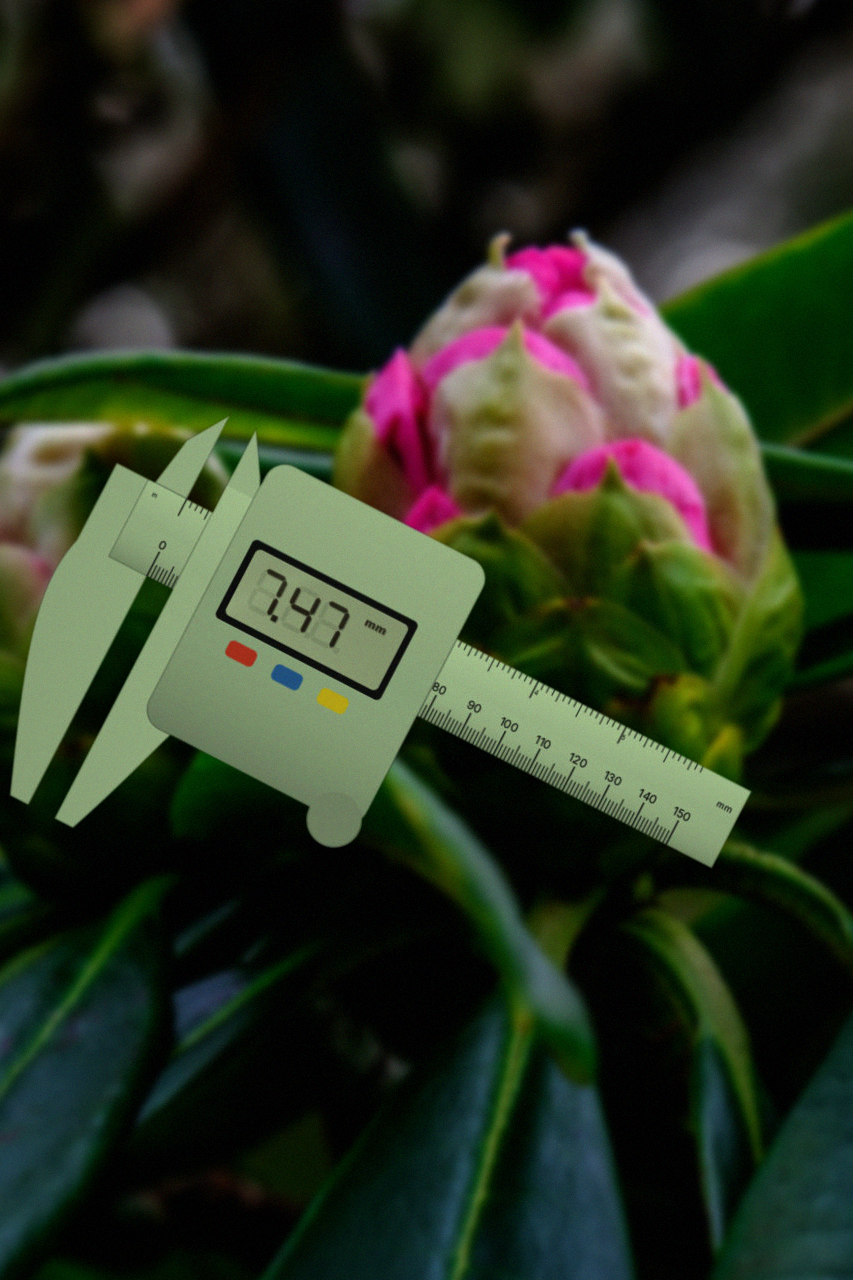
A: 7.47 mm
